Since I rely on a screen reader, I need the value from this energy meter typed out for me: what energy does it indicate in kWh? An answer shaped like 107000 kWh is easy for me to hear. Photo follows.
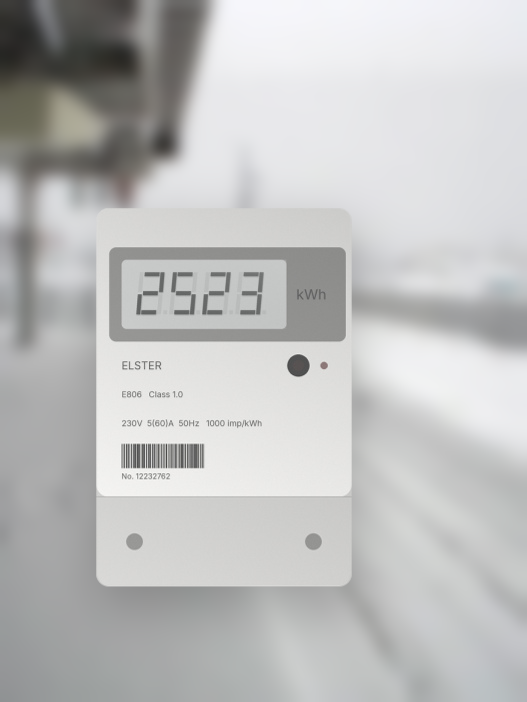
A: 2523 kWh
